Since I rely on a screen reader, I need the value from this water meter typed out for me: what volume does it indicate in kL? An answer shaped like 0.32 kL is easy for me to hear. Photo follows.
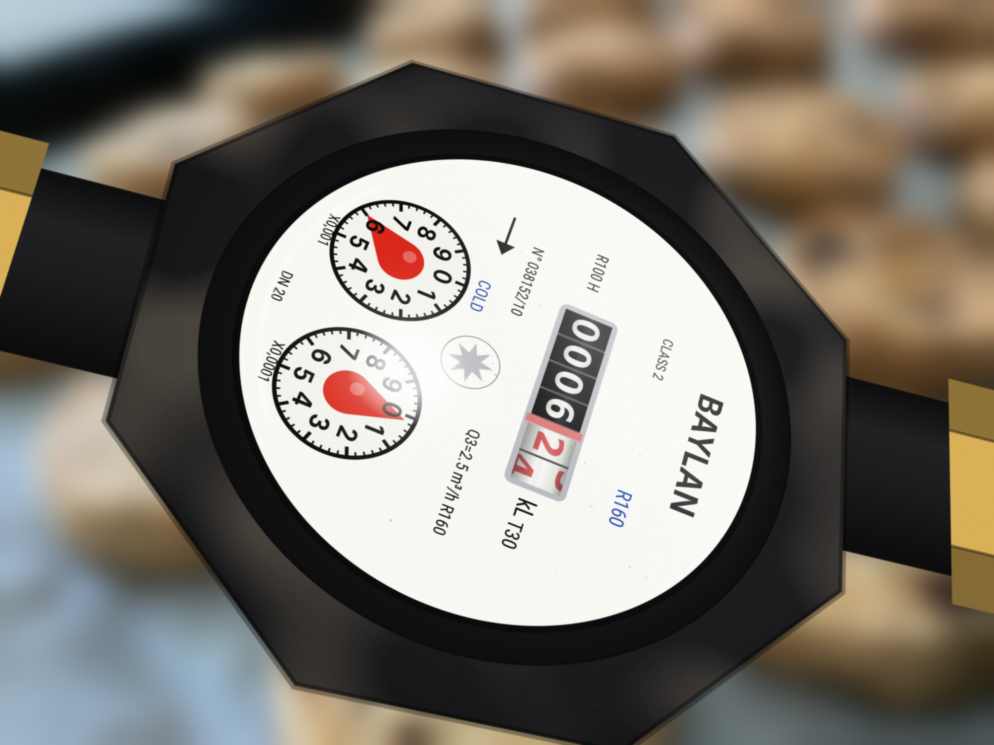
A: 6.2360 kL
